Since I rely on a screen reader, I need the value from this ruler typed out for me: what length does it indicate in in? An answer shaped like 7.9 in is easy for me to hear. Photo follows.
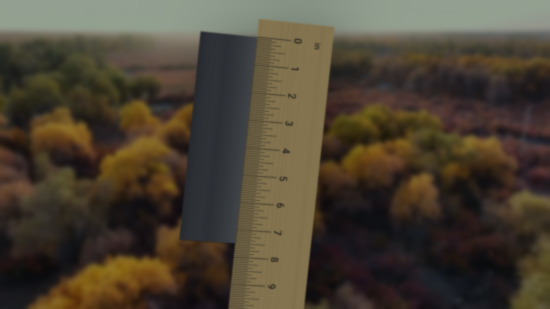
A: 7.5 in
